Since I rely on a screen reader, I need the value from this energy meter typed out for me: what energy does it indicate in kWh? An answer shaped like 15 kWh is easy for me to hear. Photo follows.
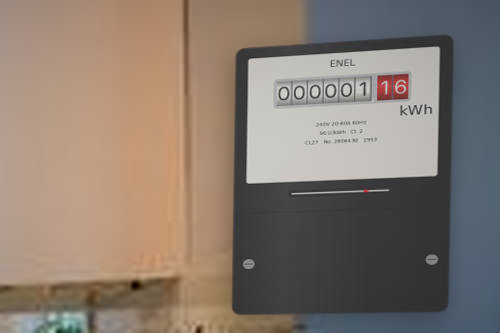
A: 1.16 kWh
